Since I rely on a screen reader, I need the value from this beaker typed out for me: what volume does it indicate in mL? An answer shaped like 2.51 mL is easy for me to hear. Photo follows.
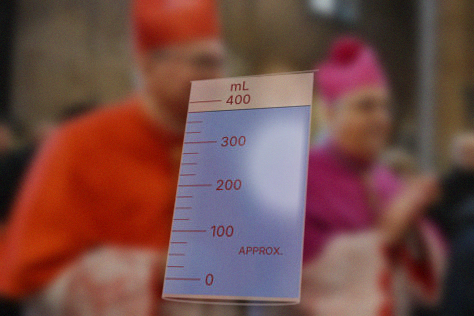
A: 375 mL
